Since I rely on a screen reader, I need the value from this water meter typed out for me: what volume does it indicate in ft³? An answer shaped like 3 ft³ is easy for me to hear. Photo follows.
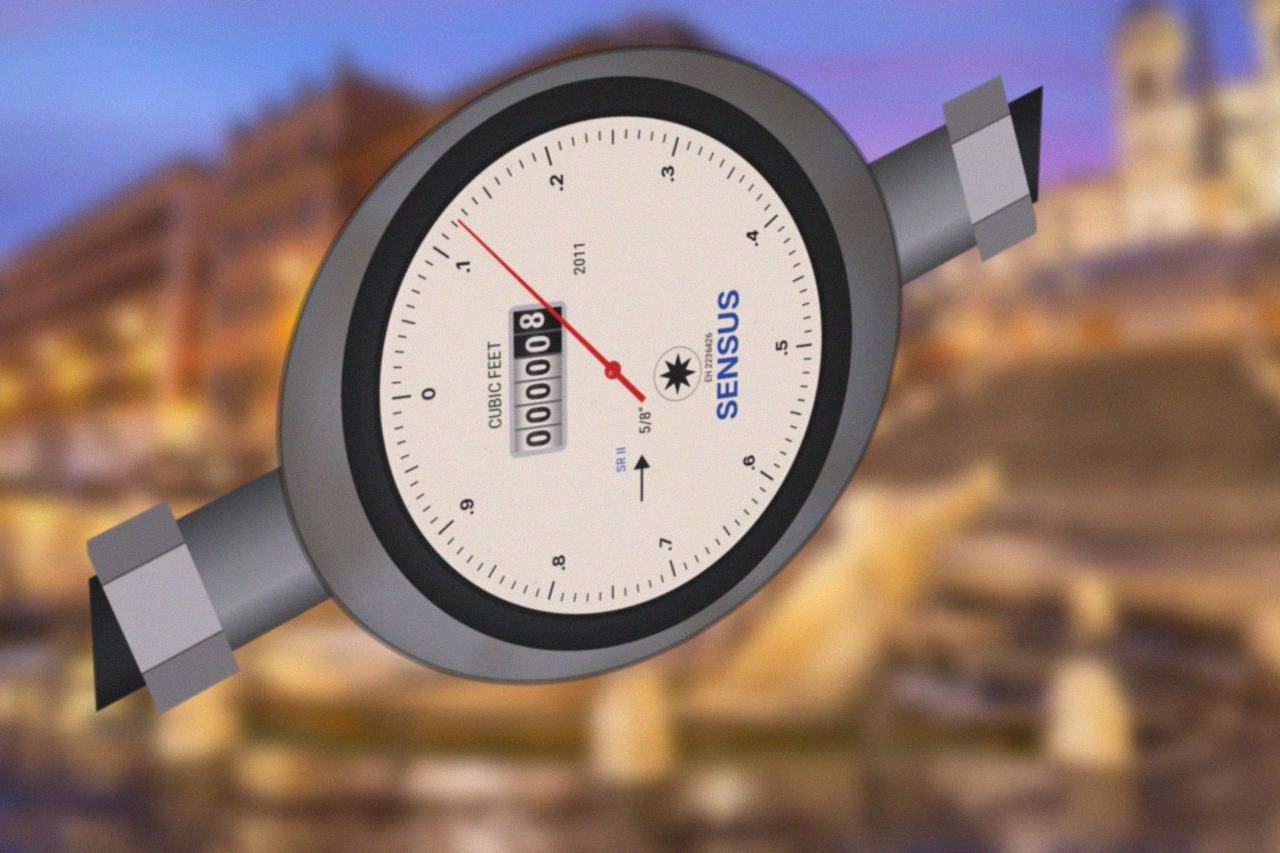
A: 8.12 ft³
